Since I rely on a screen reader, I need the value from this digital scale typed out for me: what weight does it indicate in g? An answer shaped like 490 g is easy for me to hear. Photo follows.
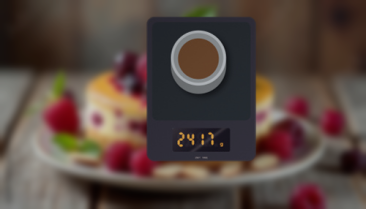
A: 2417 g
